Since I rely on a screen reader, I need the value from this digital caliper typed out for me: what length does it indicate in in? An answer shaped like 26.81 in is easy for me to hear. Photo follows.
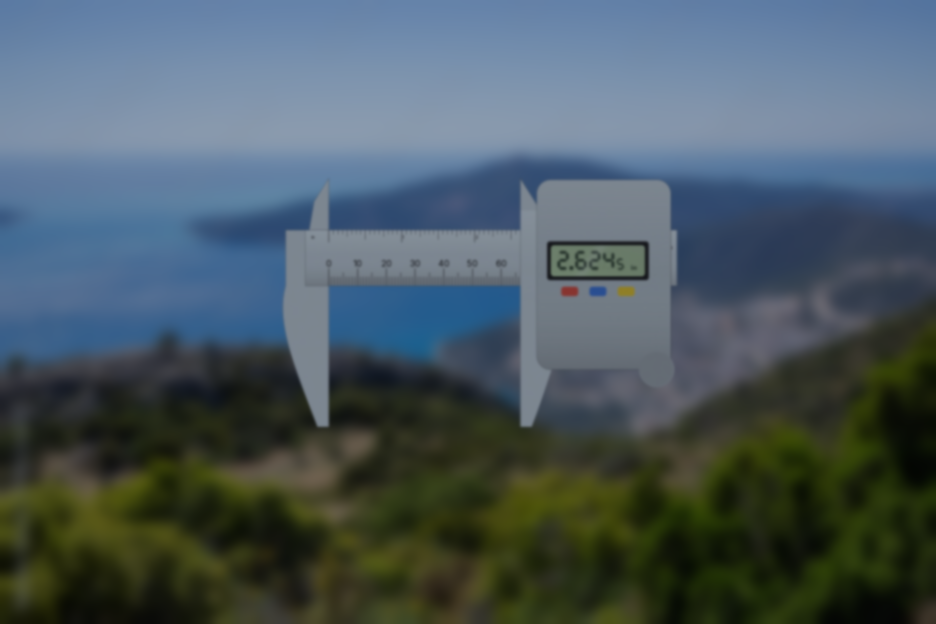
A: 2.6245 in
